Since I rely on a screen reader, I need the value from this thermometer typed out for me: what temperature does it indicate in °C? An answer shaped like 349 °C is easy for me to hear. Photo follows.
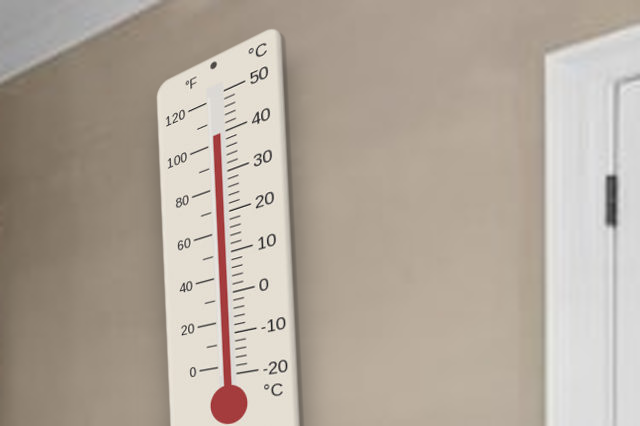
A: 40 °C
